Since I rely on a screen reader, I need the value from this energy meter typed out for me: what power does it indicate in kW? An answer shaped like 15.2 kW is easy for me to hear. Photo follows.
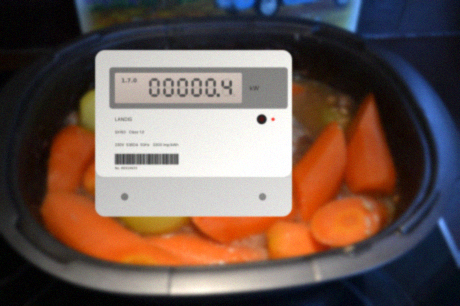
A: 0.4 kW
